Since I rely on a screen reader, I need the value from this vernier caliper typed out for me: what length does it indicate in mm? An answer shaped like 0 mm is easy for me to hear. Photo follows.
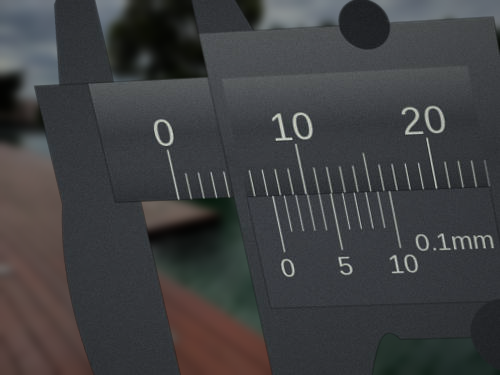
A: 7.4 mm
